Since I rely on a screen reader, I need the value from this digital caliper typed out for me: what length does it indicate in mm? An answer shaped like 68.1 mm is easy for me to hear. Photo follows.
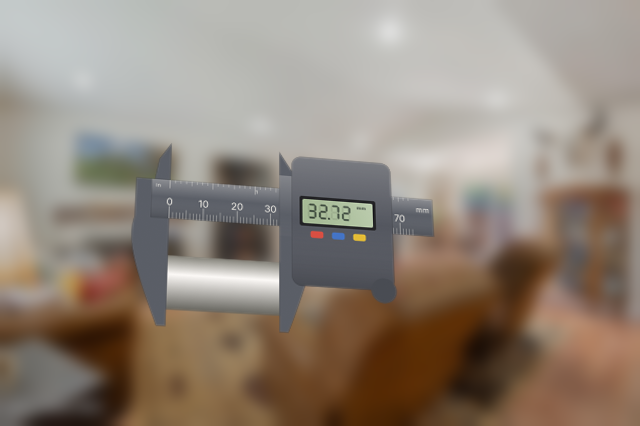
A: 32.72 mm
